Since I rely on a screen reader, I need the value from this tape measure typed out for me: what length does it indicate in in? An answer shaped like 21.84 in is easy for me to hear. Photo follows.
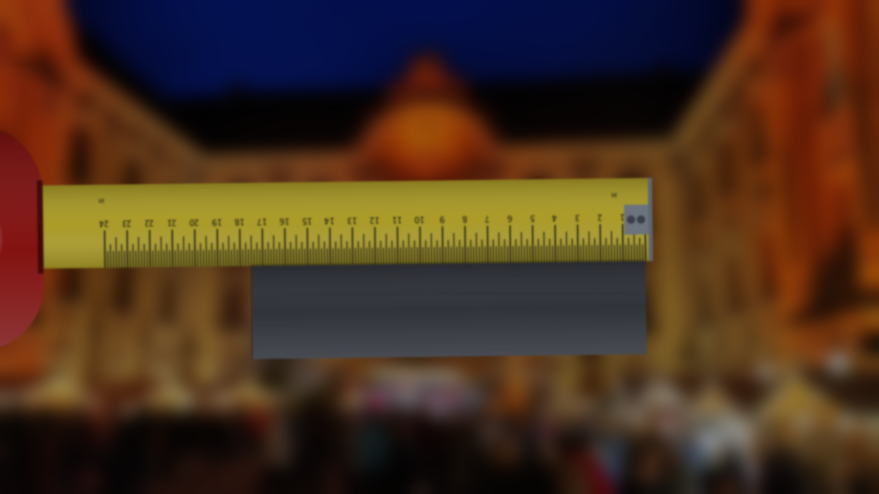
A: 17.5 in
